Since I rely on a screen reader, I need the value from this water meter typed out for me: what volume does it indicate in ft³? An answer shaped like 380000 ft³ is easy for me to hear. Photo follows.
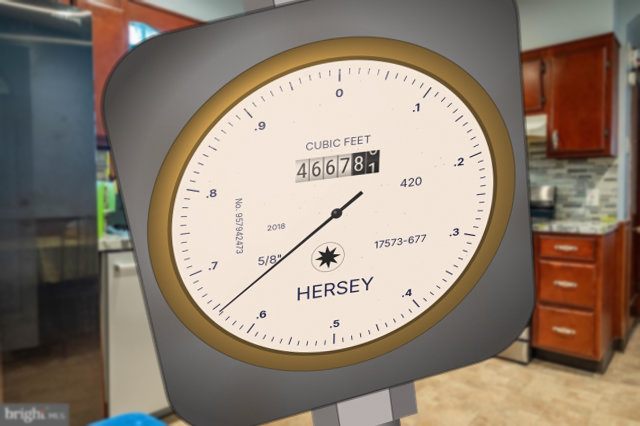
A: 466780.64 ft³
